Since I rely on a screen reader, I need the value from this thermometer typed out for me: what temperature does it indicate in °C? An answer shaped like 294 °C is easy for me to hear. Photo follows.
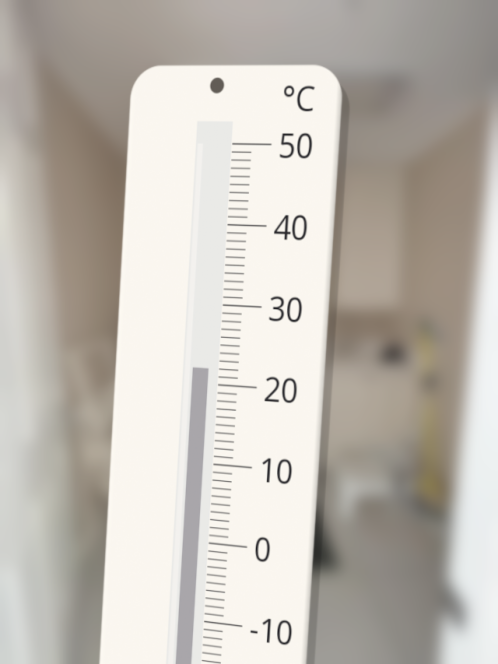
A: 22 °C
